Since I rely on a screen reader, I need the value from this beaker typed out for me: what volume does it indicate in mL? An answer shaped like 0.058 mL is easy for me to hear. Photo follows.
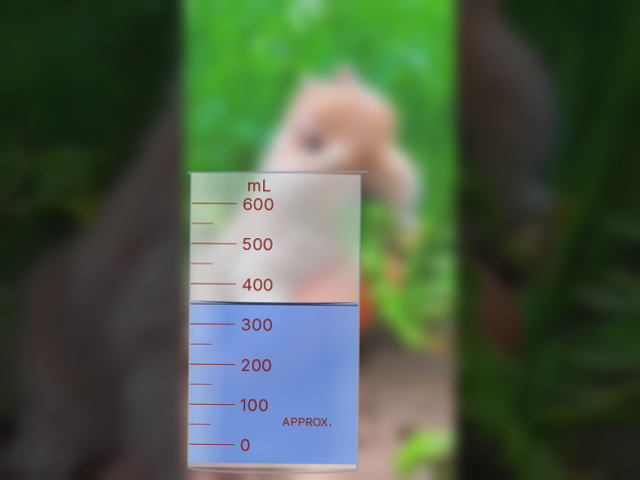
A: 350 mL
